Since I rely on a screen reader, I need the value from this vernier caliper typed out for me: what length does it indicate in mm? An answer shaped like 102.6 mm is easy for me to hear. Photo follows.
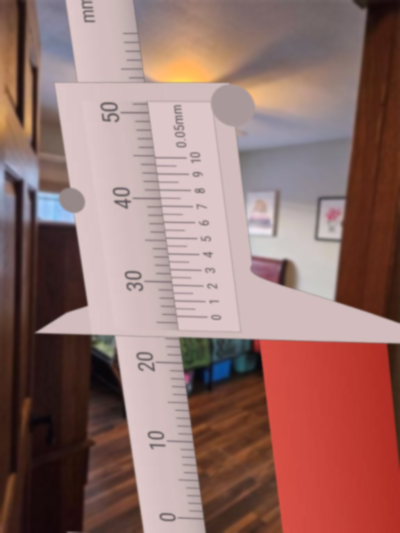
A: 25.8 mm
